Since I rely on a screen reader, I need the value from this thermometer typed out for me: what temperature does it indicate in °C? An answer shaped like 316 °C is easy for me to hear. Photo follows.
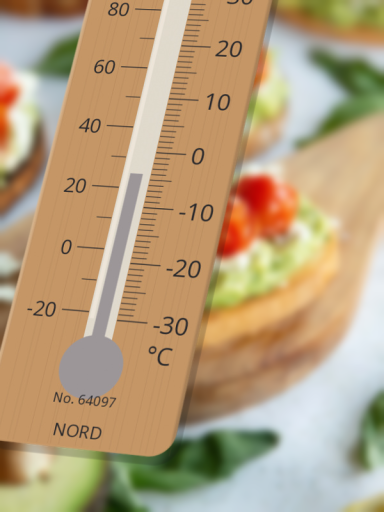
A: -4 °C
